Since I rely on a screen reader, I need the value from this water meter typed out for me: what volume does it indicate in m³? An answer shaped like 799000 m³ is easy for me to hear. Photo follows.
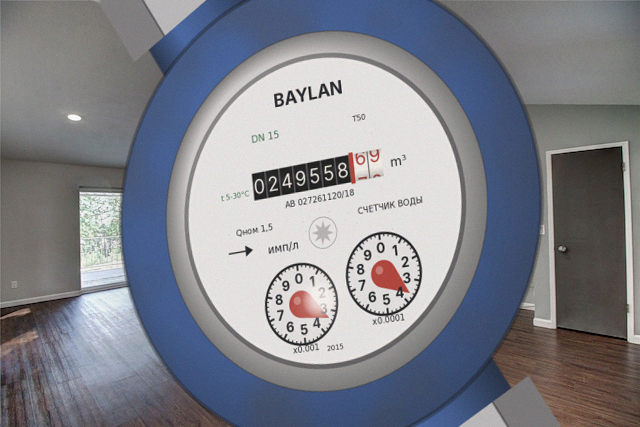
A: 249558.6933 m³
